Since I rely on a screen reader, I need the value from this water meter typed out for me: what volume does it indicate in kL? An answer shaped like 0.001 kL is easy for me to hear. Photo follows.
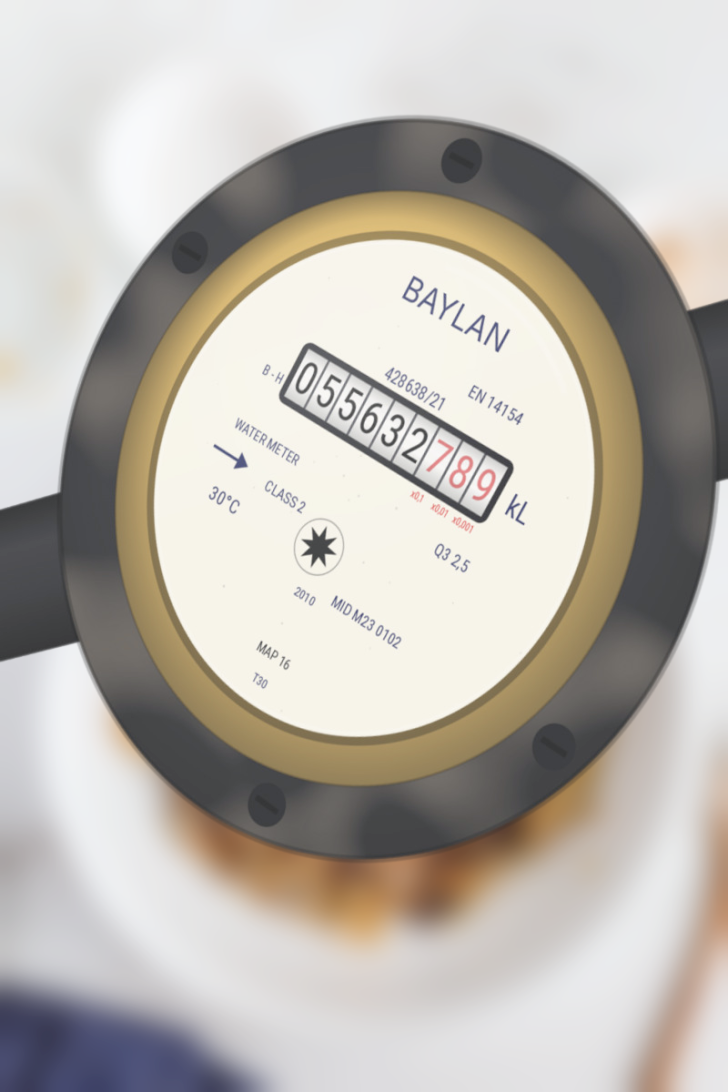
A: 55632.789 kL
